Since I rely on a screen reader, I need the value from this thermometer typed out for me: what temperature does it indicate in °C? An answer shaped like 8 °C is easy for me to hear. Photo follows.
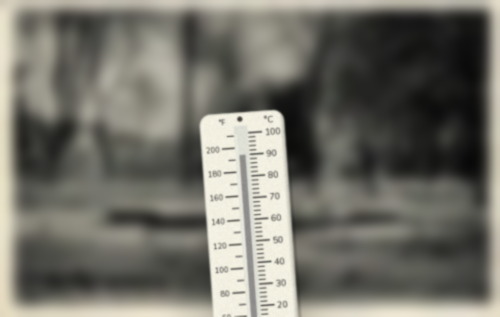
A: 90 °C
